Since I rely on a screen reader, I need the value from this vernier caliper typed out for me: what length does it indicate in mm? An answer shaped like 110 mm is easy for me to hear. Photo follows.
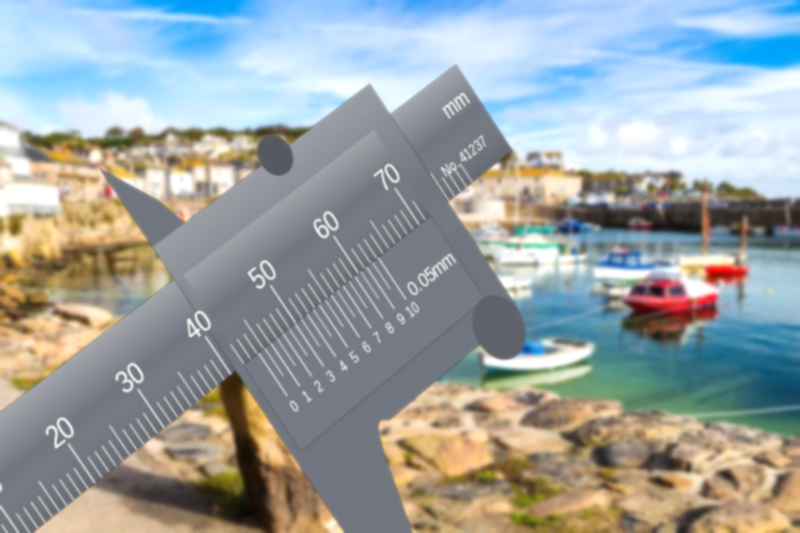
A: 44.2 mm
